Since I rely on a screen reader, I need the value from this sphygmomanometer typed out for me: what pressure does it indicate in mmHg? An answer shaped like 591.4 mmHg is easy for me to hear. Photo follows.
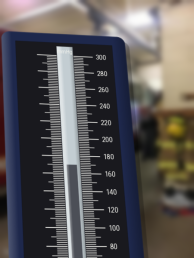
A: 170 mmHg
